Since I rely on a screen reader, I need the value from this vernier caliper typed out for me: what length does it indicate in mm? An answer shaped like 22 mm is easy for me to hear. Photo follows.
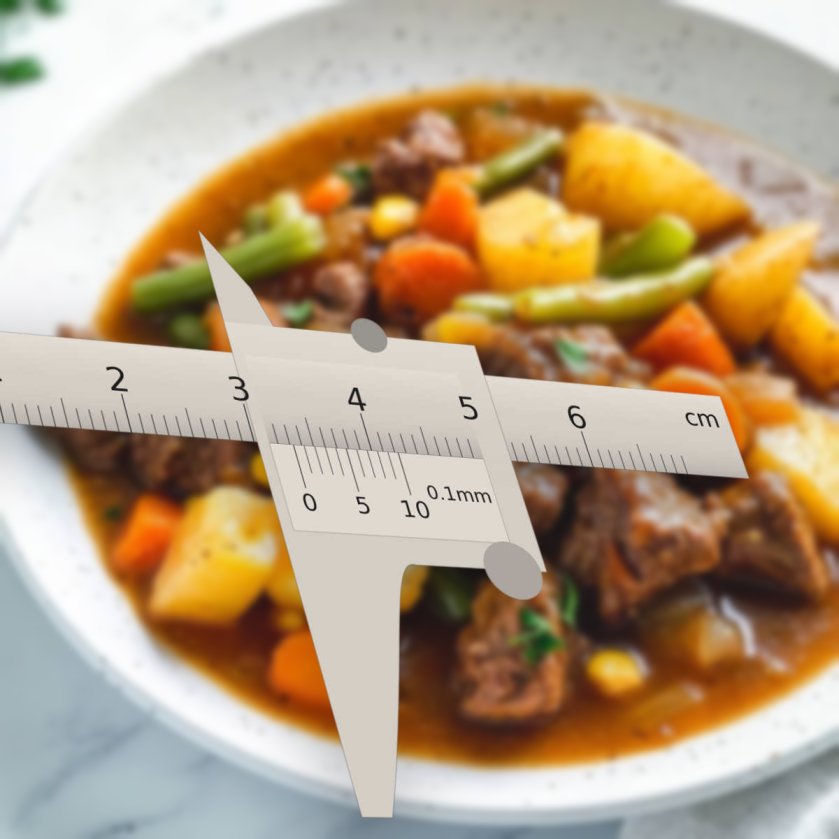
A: 33.3 mm
